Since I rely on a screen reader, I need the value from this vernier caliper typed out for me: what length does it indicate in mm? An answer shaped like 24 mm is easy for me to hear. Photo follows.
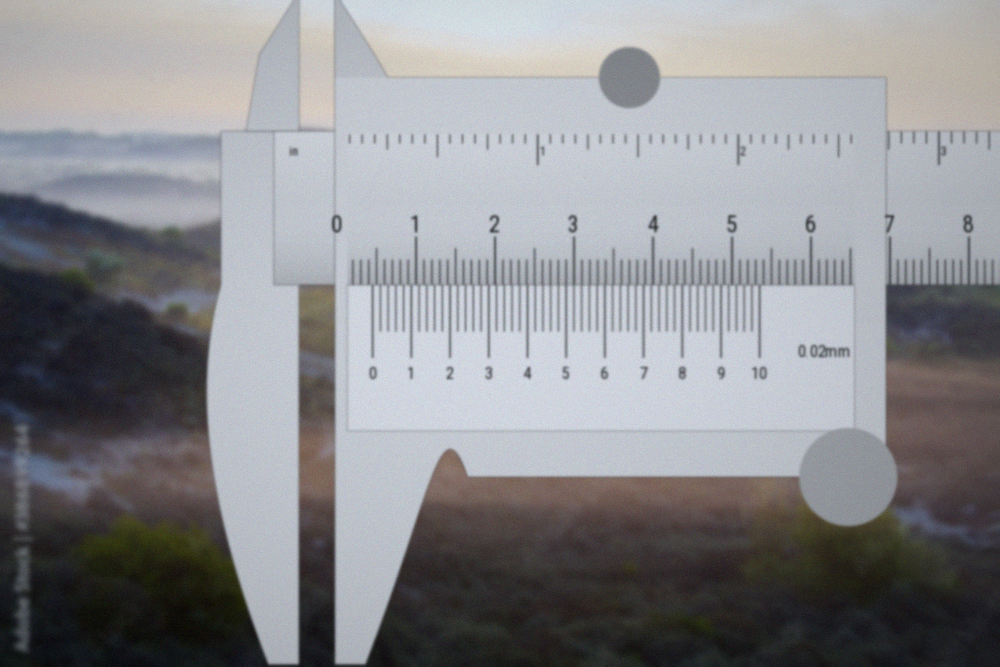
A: 4.5 mm
